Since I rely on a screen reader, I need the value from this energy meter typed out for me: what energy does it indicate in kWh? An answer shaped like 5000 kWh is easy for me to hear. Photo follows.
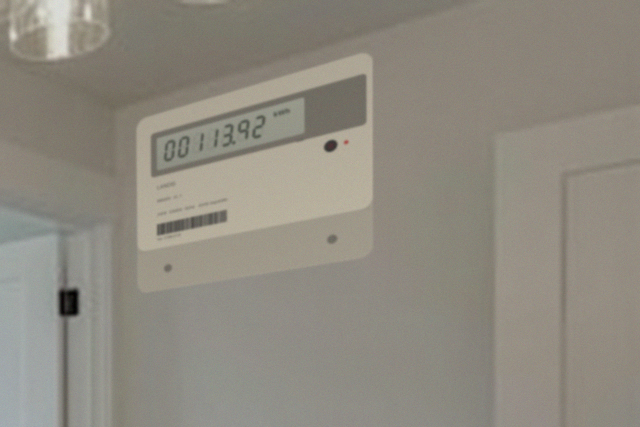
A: 113.92 kWh
